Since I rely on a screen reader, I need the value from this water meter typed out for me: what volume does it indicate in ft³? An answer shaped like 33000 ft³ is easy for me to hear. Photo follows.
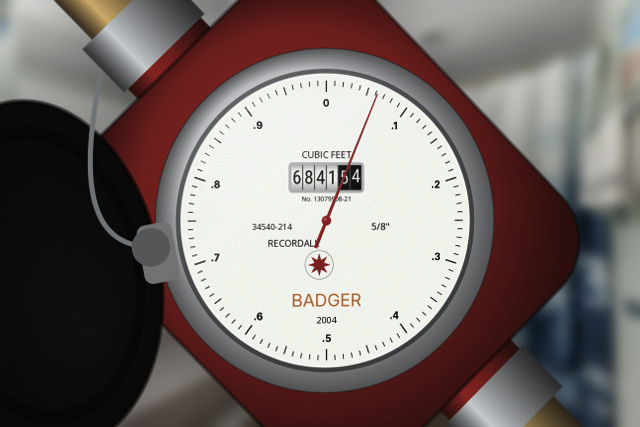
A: 684154.06 ft³
